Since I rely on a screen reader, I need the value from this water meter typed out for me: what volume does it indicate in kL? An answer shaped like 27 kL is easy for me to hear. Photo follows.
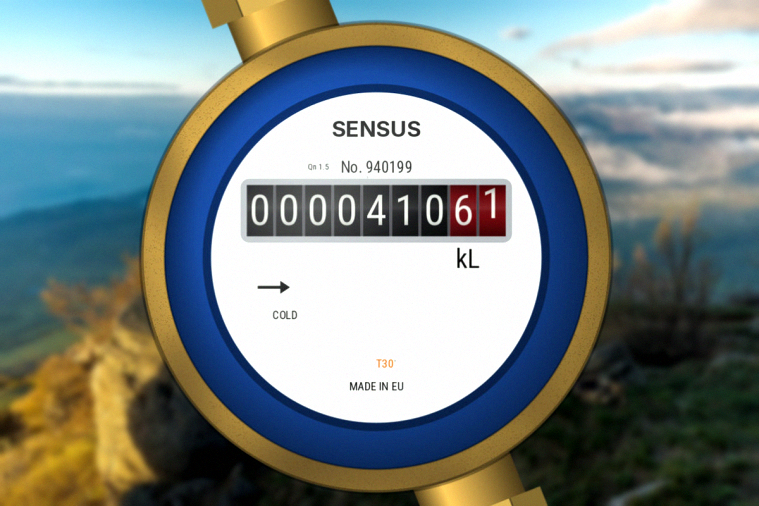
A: 410.61 kL
